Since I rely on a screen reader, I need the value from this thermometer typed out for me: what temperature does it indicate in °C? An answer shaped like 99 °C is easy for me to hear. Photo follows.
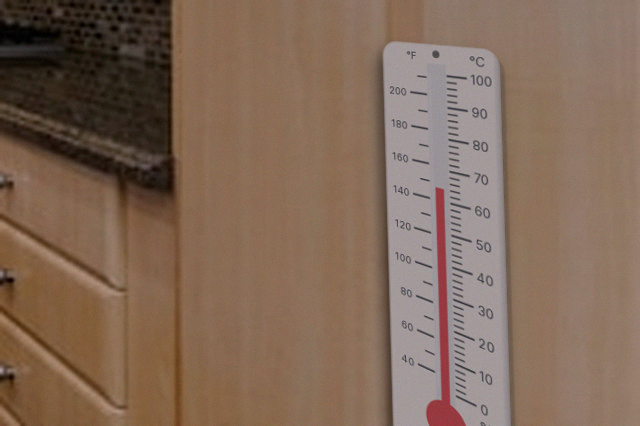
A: 64 °C
